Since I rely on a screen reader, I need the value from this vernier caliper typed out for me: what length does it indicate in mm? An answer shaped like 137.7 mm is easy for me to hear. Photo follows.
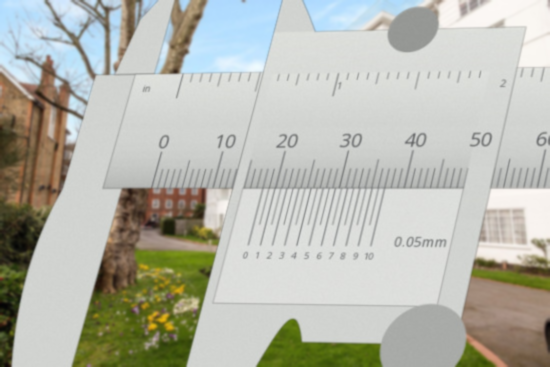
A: 18.0 mm
